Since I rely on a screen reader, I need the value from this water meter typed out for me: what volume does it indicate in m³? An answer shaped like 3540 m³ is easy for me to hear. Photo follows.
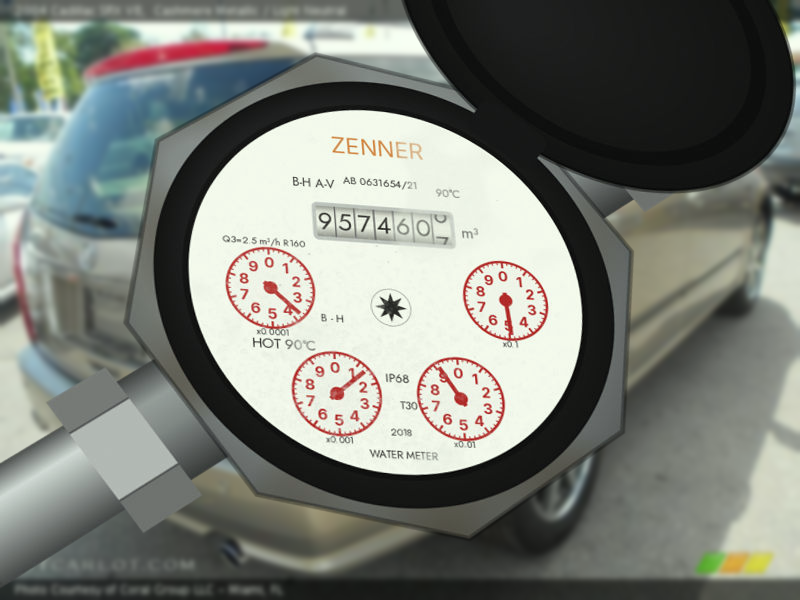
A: 9574606.4913 m³
